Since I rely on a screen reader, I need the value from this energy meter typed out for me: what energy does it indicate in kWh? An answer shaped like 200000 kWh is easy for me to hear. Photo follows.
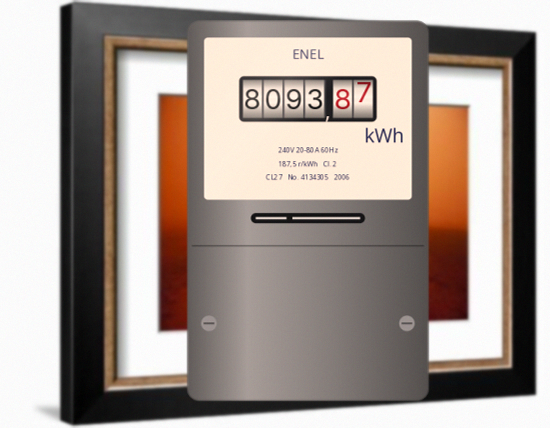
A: 8093.87 kWh
